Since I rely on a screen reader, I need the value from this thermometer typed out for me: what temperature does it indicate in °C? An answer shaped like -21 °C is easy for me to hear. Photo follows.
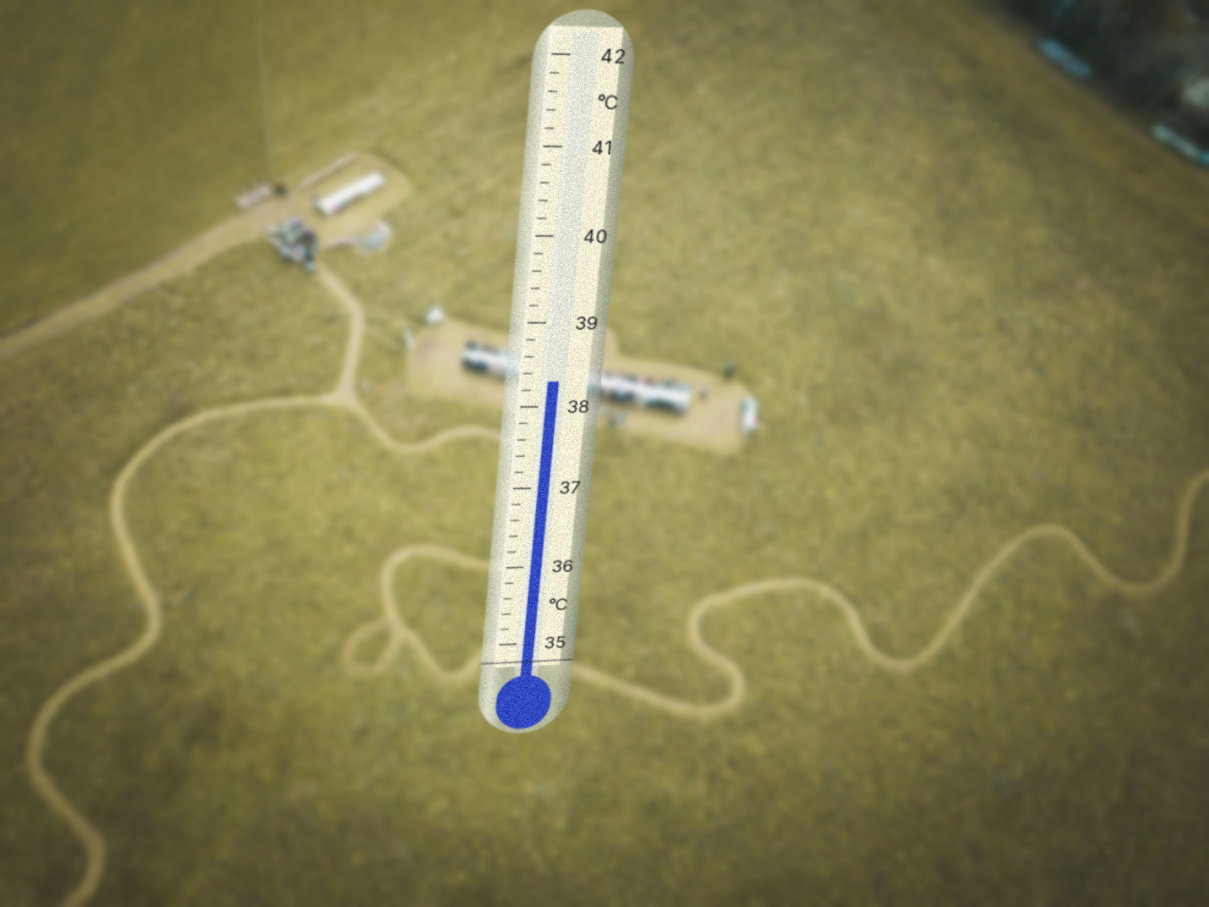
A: 38.3 °C
